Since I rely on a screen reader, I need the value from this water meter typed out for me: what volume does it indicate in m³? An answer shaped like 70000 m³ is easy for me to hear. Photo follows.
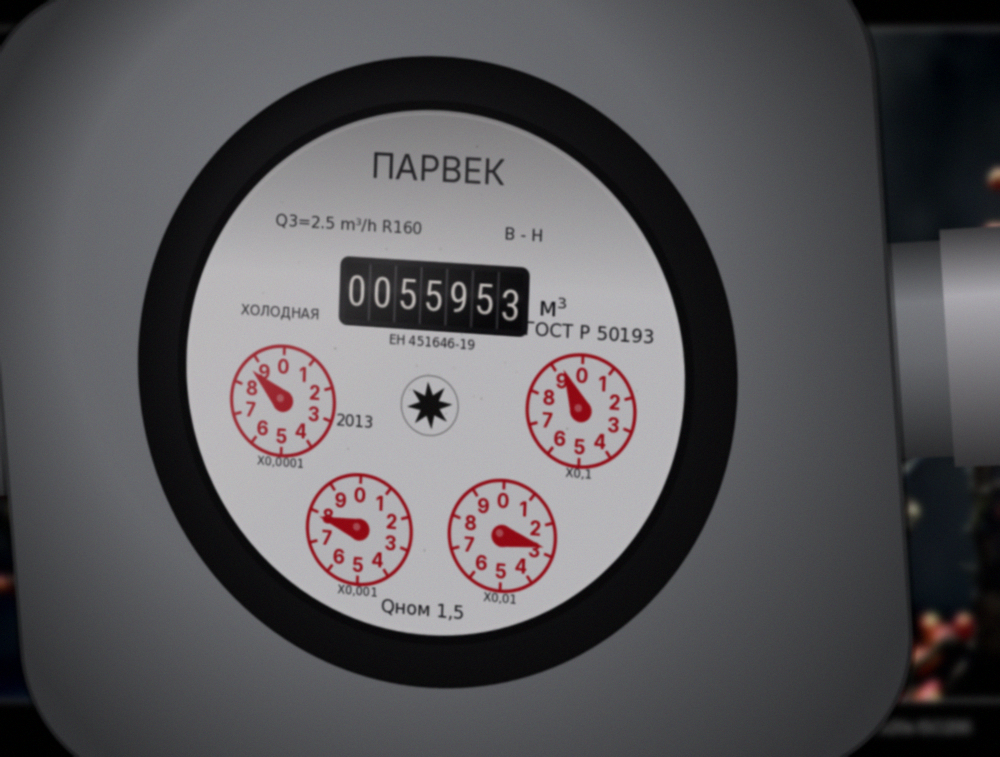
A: 55952.9278 m³
